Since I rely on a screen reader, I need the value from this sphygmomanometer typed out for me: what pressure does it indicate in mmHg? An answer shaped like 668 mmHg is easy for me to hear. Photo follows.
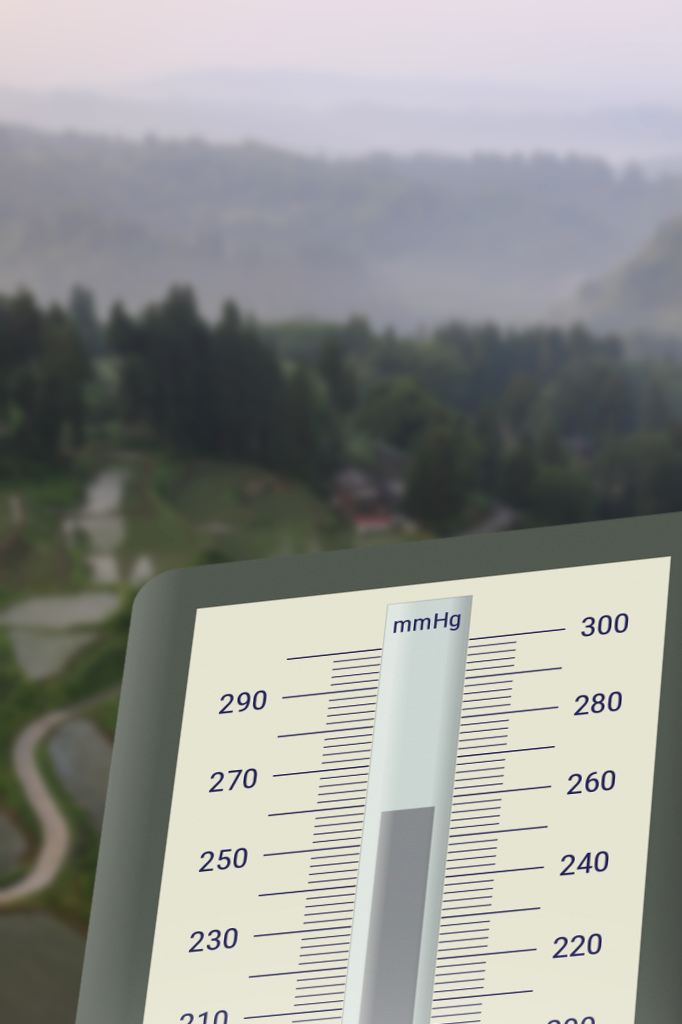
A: 258 mmHg
